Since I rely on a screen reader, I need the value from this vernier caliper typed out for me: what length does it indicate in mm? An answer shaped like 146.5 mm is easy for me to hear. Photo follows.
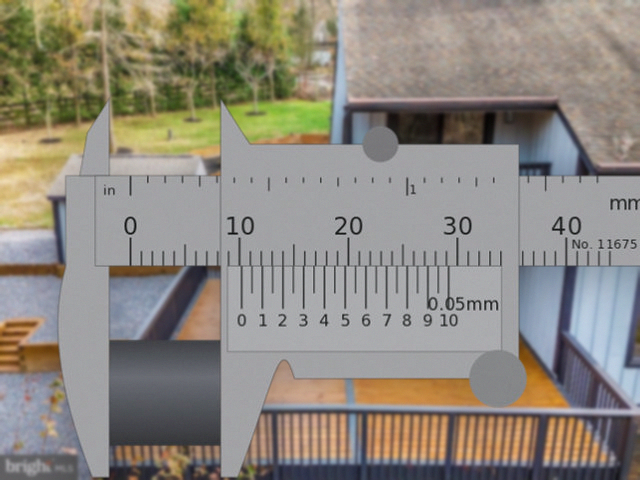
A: 10.2 mm
